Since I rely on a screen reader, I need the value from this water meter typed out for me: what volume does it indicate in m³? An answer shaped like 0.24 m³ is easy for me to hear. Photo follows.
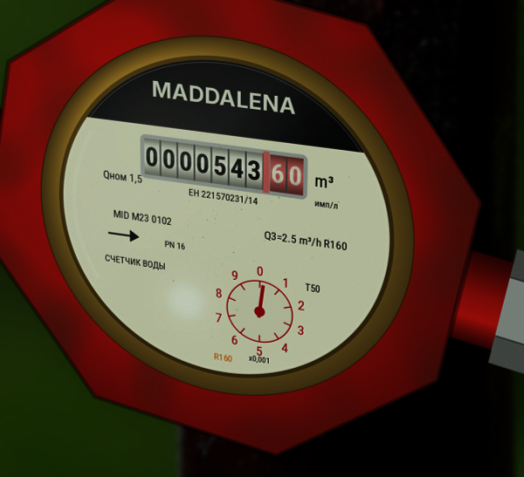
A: 543.600 m³
